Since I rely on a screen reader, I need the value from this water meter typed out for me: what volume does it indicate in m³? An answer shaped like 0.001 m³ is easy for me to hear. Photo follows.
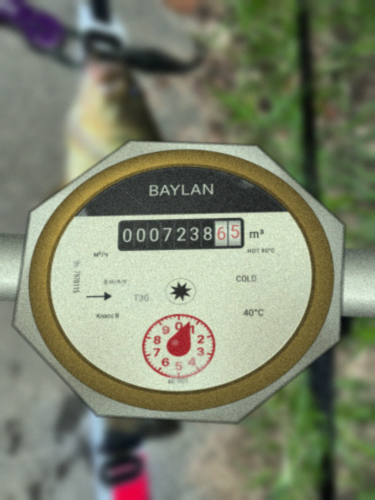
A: 7238.650 m³
